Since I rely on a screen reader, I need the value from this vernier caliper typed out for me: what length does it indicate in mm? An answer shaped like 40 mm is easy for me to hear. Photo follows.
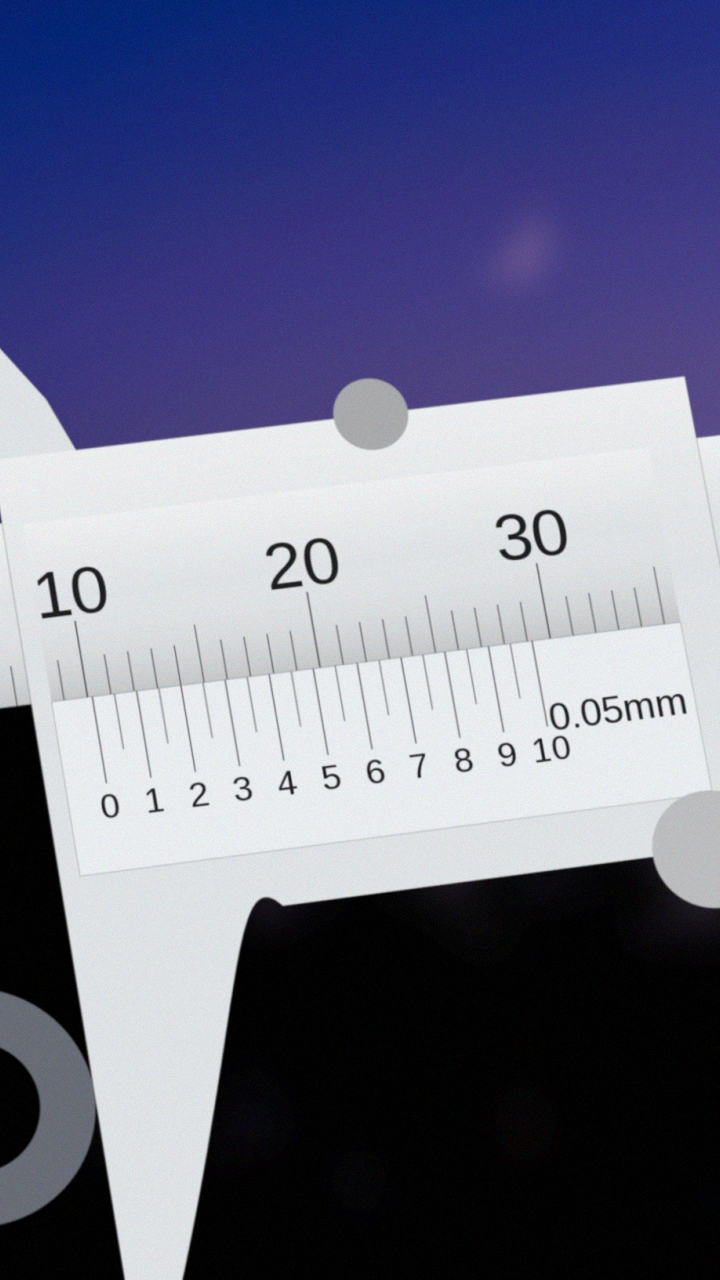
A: 10.2 mm
